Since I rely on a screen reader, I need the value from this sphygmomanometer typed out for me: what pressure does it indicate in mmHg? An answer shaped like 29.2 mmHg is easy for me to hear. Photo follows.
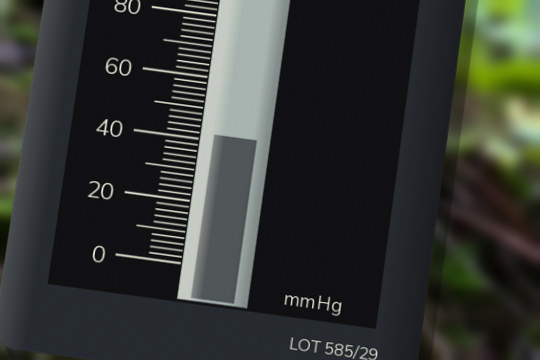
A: 42 mmHg
